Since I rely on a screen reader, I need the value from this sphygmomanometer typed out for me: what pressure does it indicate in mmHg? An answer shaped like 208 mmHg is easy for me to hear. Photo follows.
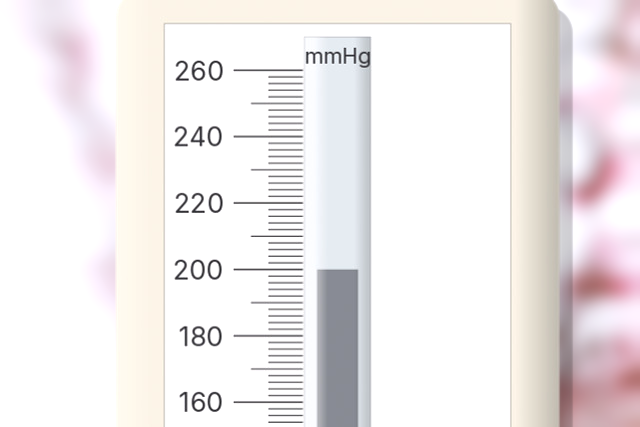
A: 200 mmHg
